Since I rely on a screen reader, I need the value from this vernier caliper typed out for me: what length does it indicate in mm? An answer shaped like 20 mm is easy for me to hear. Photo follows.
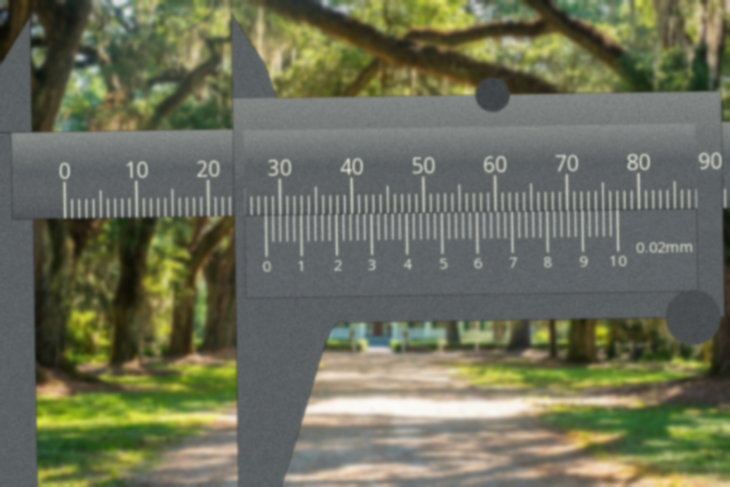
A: 28.0 mm
